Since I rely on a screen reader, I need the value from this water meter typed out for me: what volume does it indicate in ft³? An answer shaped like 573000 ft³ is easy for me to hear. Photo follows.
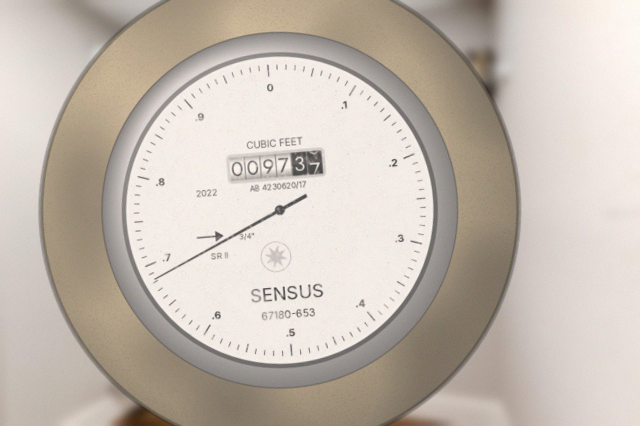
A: 9736.68 ft³
